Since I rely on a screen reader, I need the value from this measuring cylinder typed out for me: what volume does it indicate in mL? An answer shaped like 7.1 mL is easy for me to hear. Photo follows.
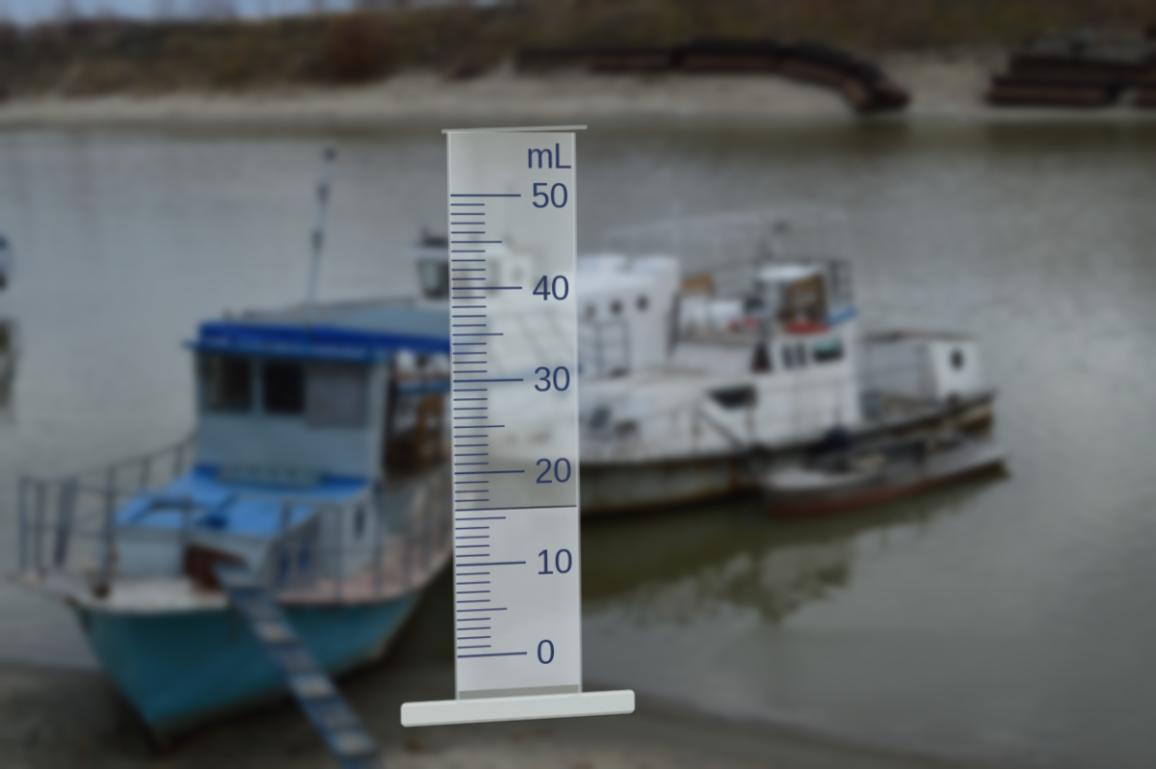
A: 16 mL
